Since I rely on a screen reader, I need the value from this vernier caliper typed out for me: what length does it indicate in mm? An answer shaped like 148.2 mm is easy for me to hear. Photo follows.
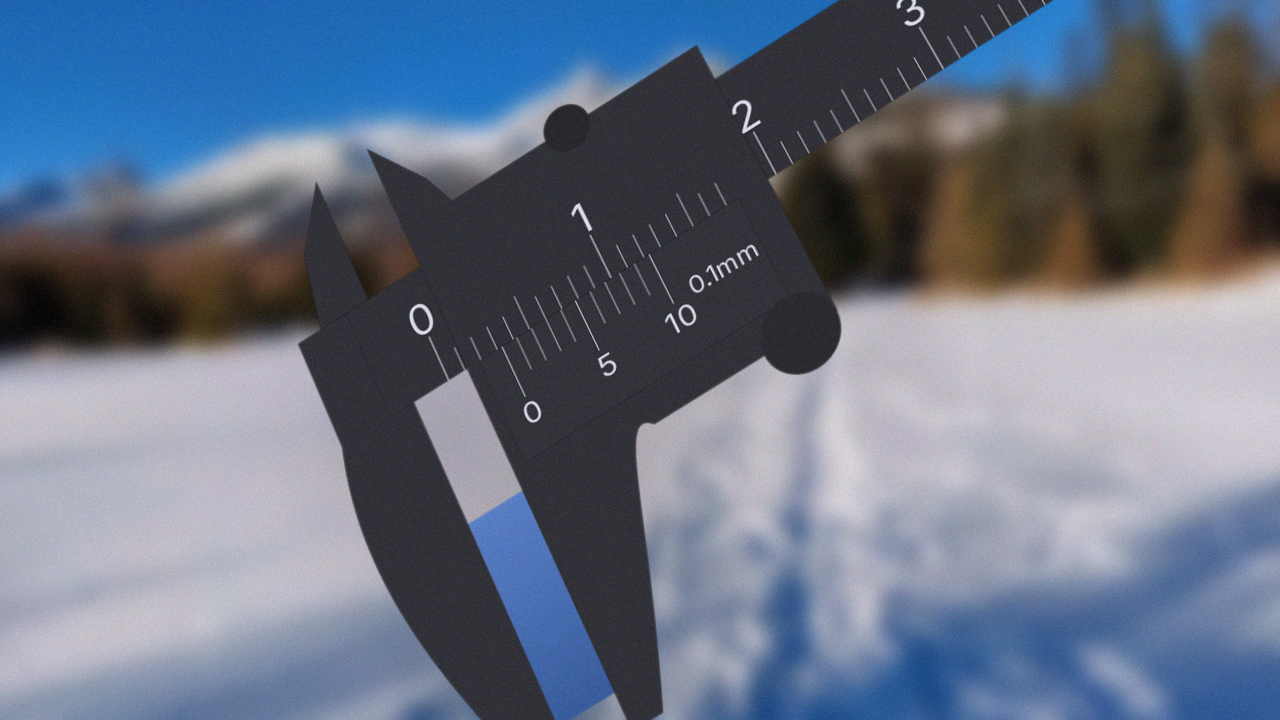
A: 3.3 mm
